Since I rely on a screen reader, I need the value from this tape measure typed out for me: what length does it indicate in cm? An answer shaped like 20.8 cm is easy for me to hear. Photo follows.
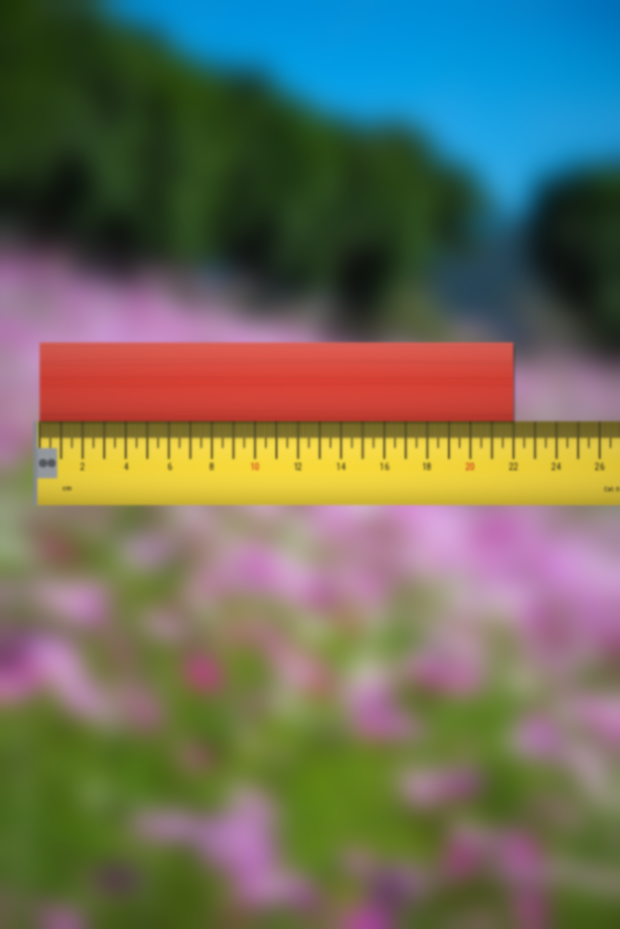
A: 22 cm
